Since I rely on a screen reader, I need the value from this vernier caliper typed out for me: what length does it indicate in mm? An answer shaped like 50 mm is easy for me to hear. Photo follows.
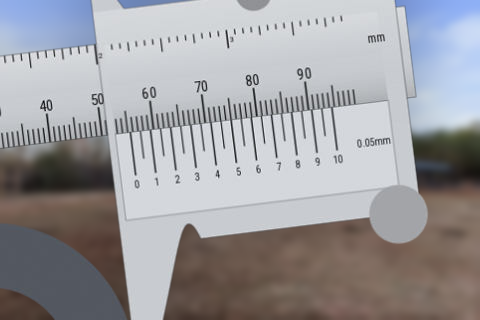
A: 55.5 mm
